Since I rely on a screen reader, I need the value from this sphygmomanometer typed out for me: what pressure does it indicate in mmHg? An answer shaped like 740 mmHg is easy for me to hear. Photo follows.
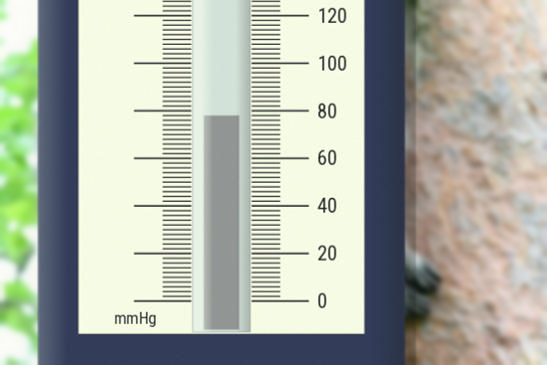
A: 78 mmHg
